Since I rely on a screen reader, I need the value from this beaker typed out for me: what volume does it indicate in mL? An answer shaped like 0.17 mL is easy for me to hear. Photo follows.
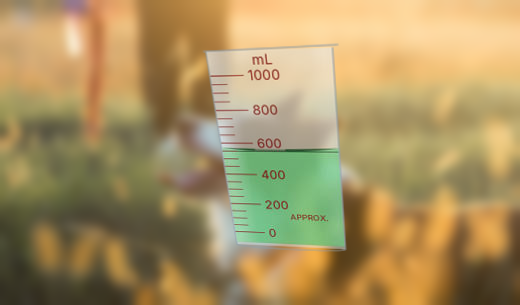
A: 550 mL
